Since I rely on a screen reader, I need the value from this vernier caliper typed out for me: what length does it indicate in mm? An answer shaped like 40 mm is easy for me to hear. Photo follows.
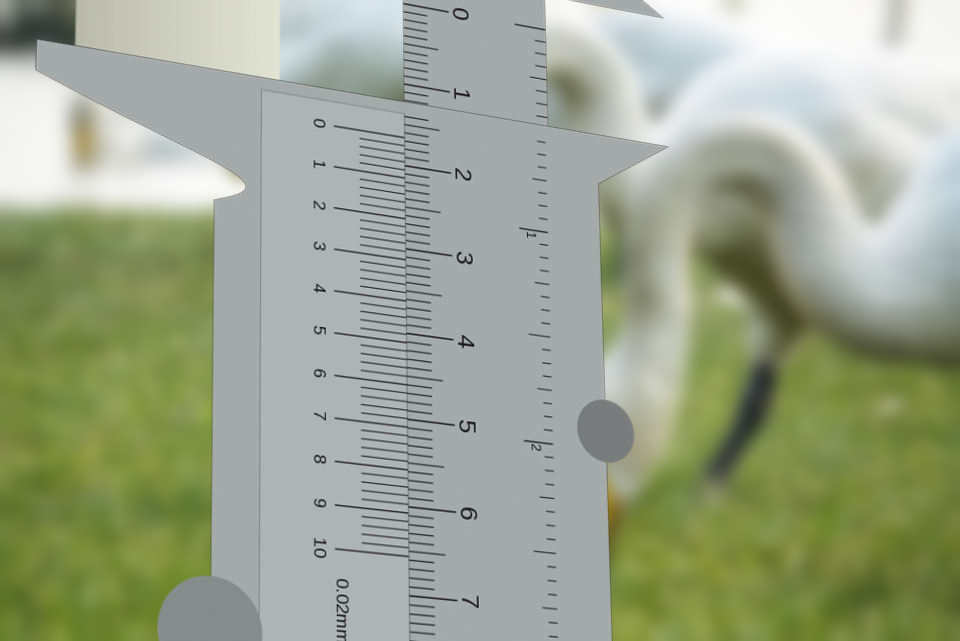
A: 16.6 mm
